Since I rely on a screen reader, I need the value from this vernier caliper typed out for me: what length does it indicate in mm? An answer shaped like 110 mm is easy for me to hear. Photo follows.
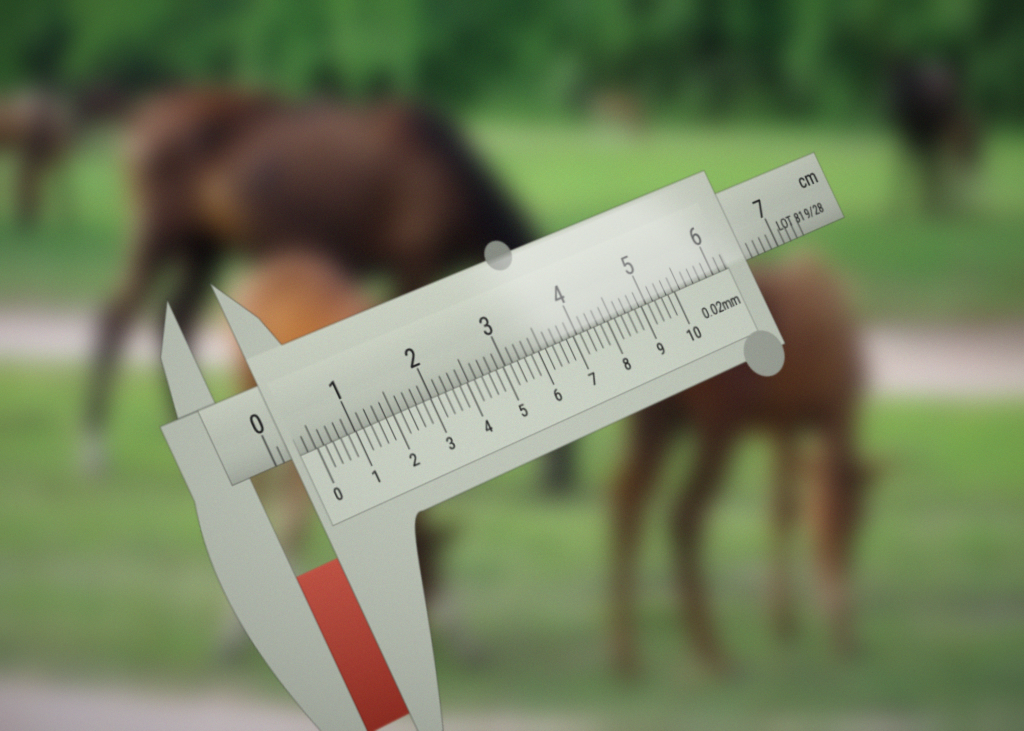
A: 5.2 mm
